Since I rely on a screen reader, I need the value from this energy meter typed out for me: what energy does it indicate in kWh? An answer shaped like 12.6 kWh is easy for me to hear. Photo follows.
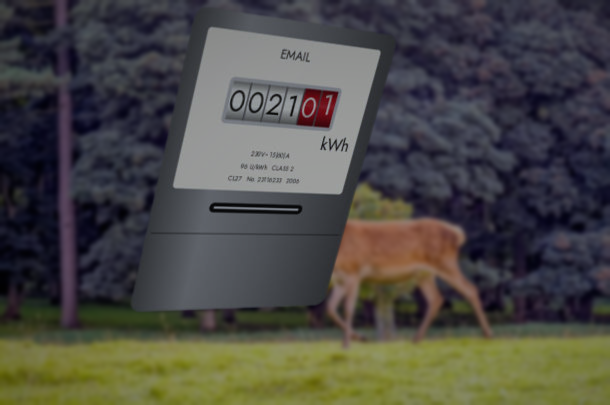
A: 21.01 kWh
